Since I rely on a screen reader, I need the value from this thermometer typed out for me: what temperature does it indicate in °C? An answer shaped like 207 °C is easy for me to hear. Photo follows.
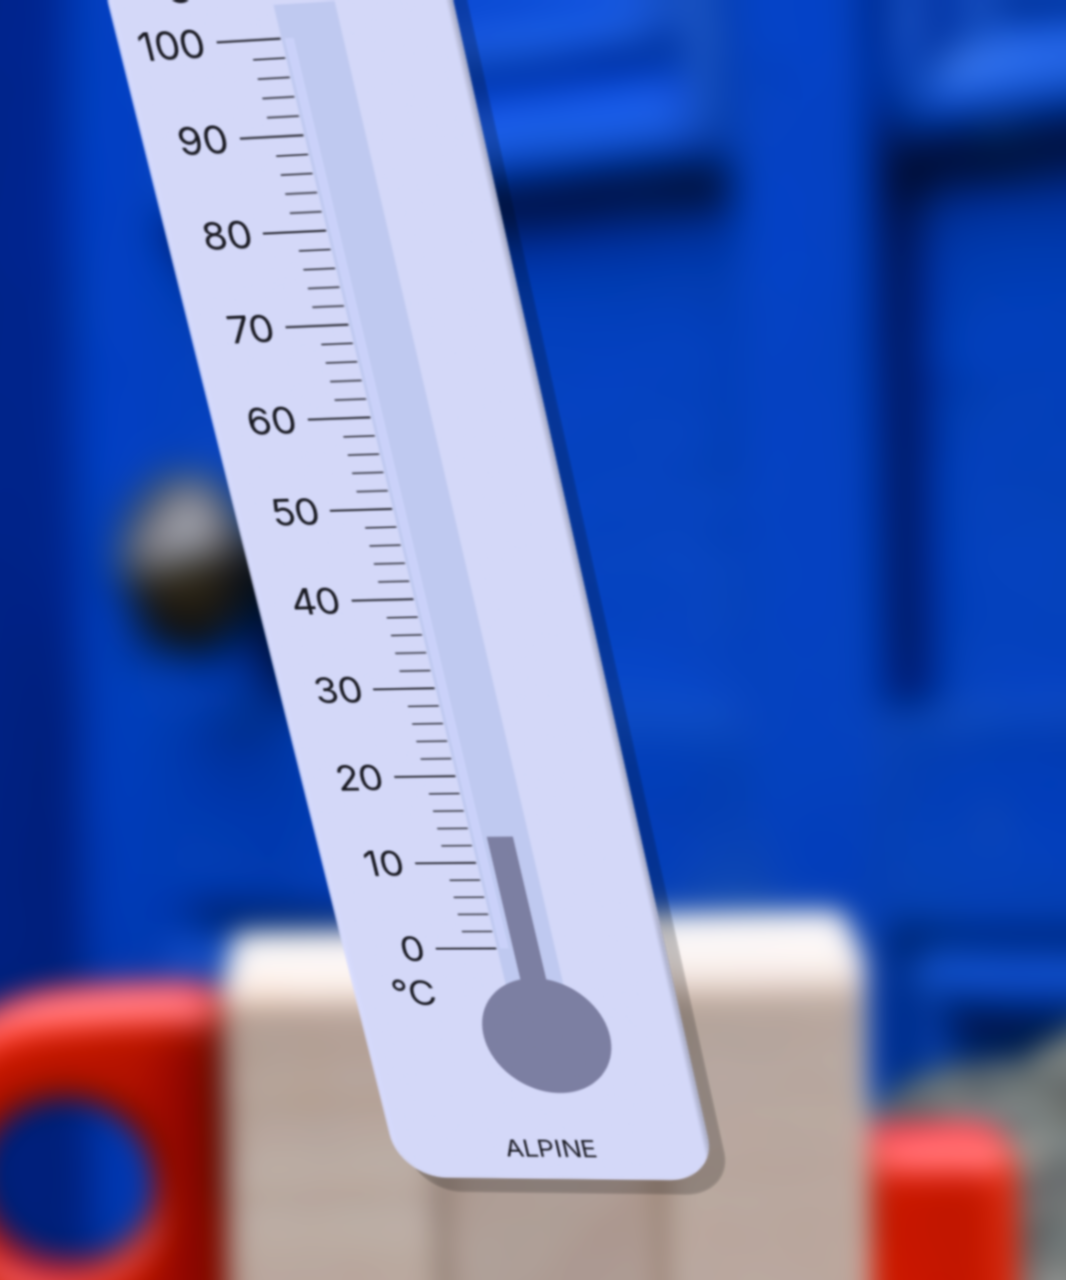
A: 13 °C
